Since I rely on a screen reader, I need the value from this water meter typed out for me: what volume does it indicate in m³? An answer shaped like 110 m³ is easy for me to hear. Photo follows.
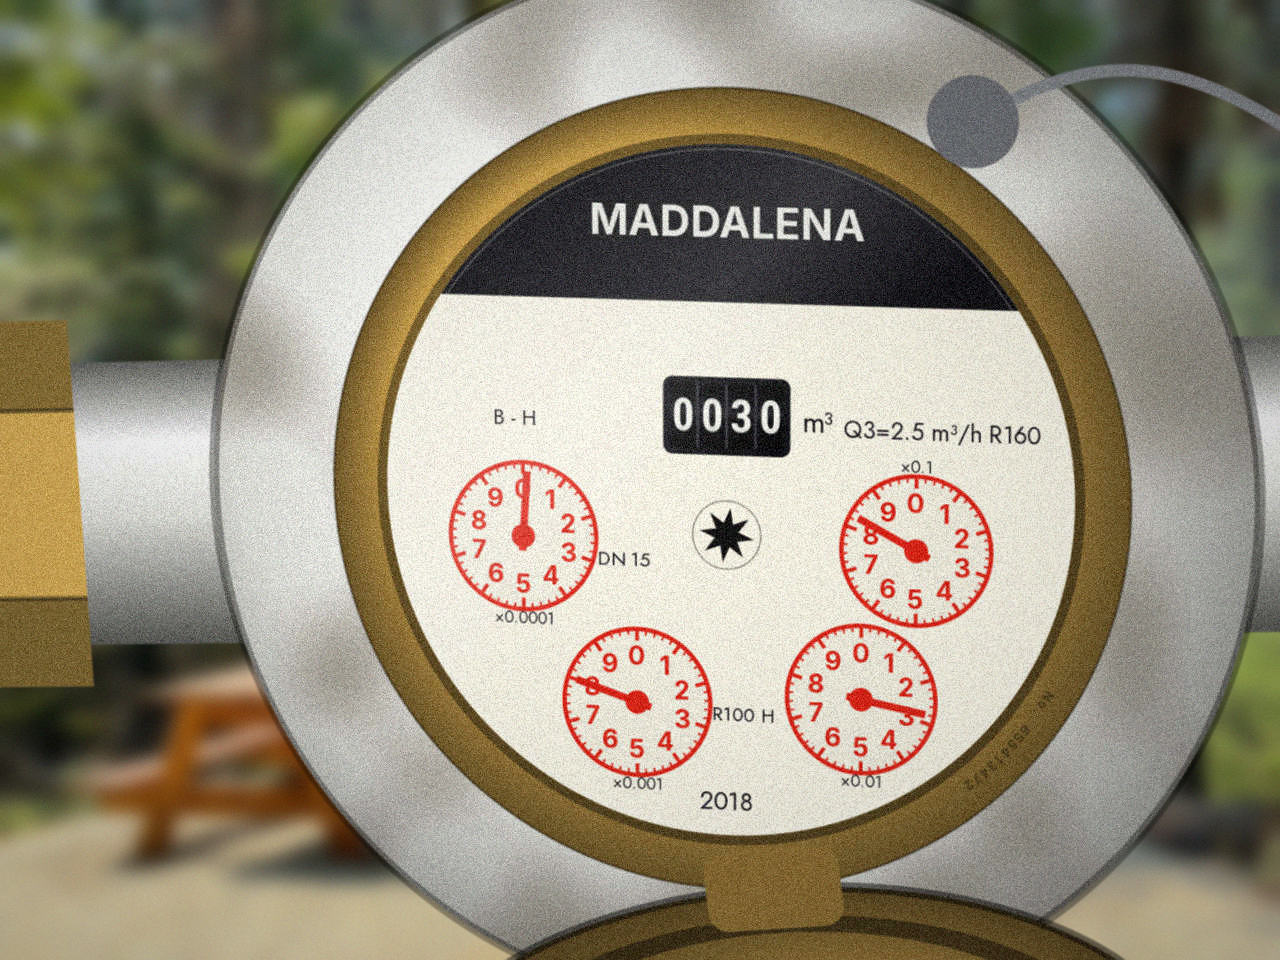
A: 30.8280 m³
